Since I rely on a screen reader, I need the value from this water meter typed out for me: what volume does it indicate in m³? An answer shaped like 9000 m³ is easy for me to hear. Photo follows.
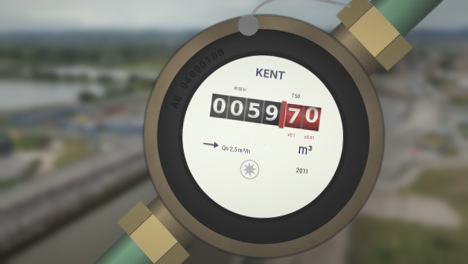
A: 59.70 m³
